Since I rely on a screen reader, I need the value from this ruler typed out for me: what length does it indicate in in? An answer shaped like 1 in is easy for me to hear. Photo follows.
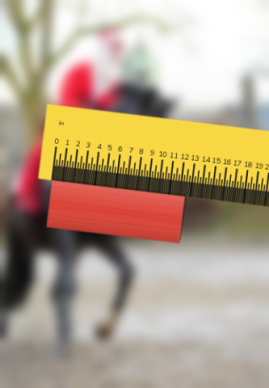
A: 12.5 in
